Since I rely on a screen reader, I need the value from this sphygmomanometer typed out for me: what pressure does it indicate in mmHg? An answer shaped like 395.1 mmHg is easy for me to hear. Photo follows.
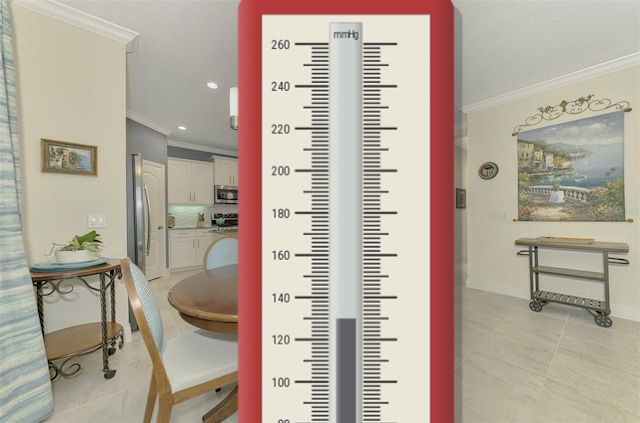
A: 130 mmHg
